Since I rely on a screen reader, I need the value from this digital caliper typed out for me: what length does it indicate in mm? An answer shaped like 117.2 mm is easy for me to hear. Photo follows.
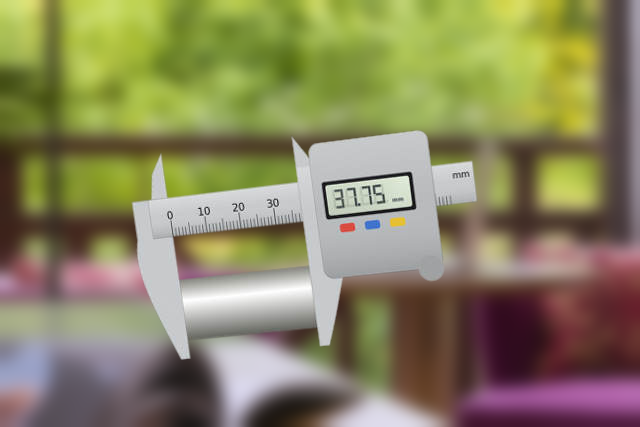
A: 37.75 mm
